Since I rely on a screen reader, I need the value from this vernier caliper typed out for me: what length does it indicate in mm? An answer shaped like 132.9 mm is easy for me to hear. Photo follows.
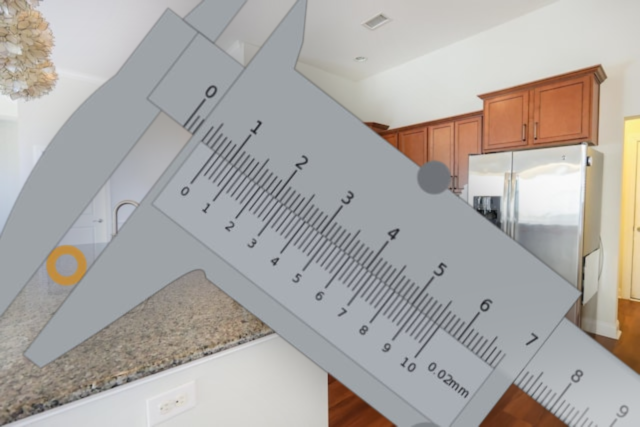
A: 7.0 mm
